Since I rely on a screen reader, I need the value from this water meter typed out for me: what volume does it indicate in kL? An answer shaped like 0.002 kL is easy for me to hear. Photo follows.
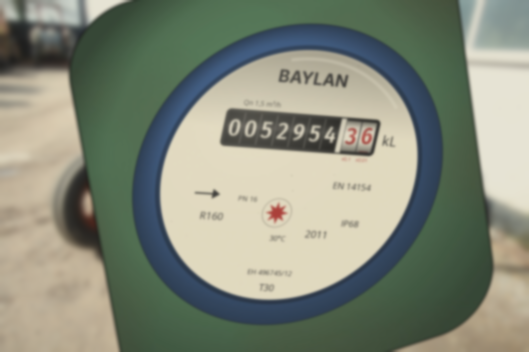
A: 52954.36 kL
